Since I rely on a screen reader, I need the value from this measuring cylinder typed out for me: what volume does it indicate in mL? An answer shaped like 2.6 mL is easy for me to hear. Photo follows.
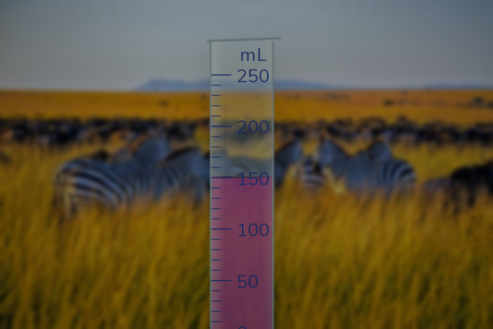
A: 150 mL
